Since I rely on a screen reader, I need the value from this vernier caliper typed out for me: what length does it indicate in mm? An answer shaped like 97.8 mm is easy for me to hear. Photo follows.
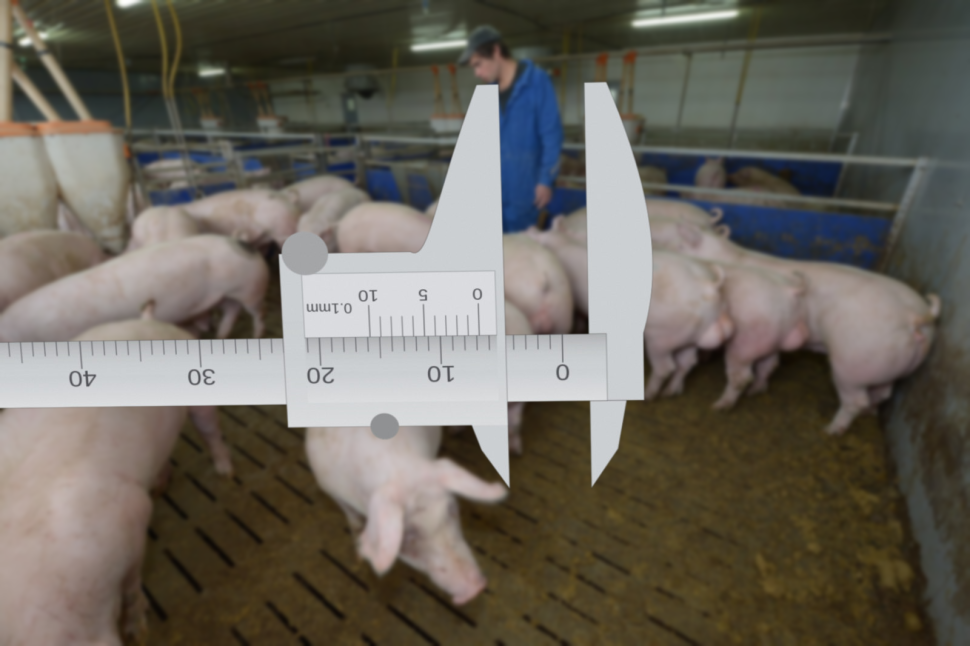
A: 6.8 mm
